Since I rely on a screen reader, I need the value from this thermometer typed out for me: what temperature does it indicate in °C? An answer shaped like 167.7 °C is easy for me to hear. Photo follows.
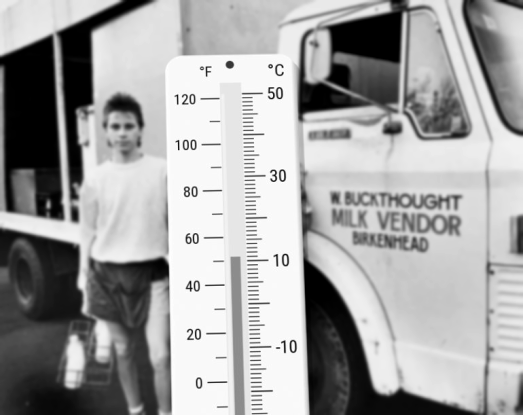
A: 11 °C
